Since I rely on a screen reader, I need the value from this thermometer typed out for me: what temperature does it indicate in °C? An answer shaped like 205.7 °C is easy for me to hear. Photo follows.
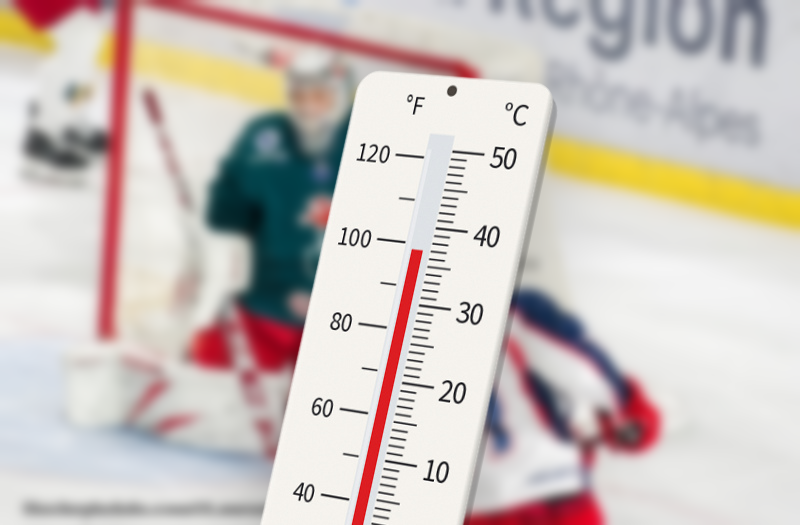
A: 37 °C
